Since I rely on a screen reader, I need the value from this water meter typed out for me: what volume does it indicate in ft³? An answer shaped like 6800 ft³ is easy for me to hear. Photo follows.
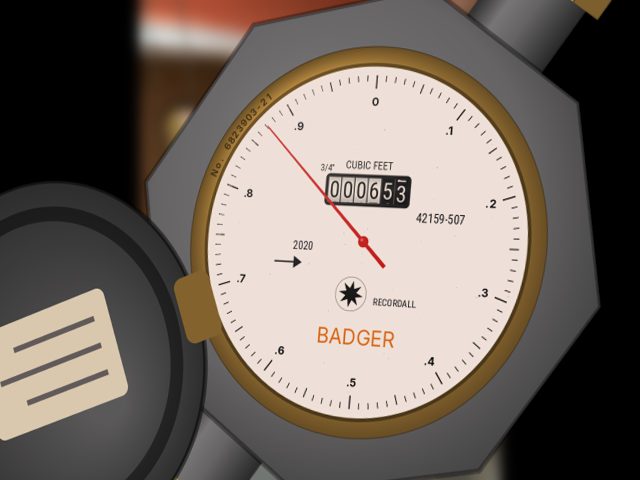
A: 652.87 ft³
